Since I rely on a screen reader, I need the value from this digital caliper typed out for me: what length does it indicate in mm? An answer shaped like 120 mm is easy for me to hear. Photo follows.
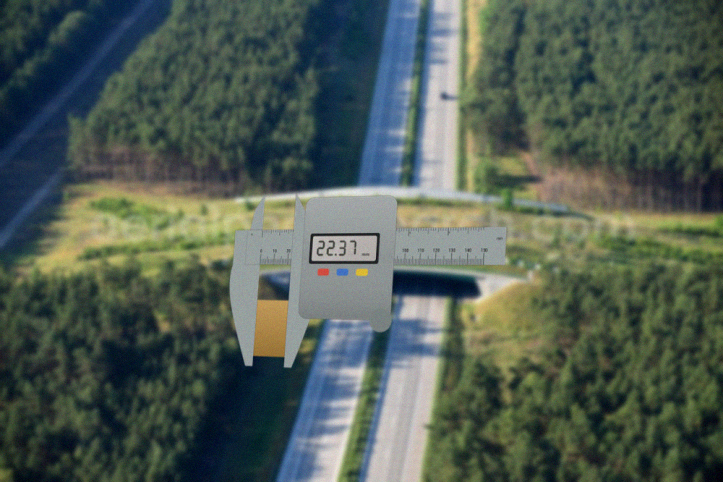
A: 22.37 mm
